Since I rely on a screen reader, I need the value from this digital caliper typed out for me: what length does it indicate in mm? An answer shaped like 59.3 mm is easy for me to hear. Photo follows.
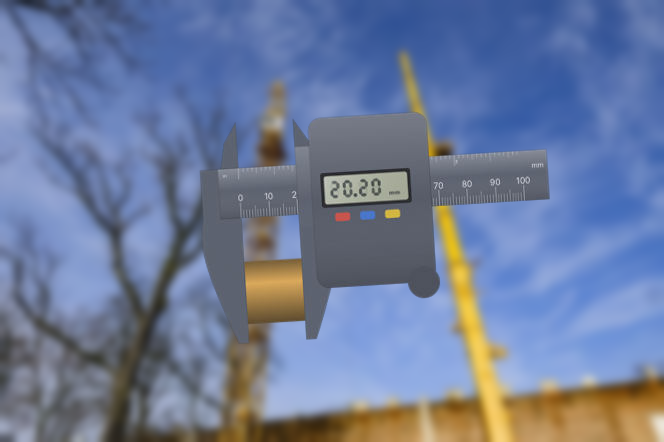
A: 20.20 mm
